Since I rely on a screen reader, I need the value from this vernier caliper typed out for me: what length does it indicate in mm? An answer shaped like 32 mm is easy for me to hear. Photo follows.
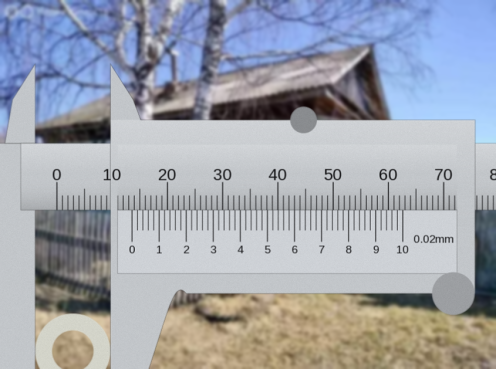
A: 13.6 mm
